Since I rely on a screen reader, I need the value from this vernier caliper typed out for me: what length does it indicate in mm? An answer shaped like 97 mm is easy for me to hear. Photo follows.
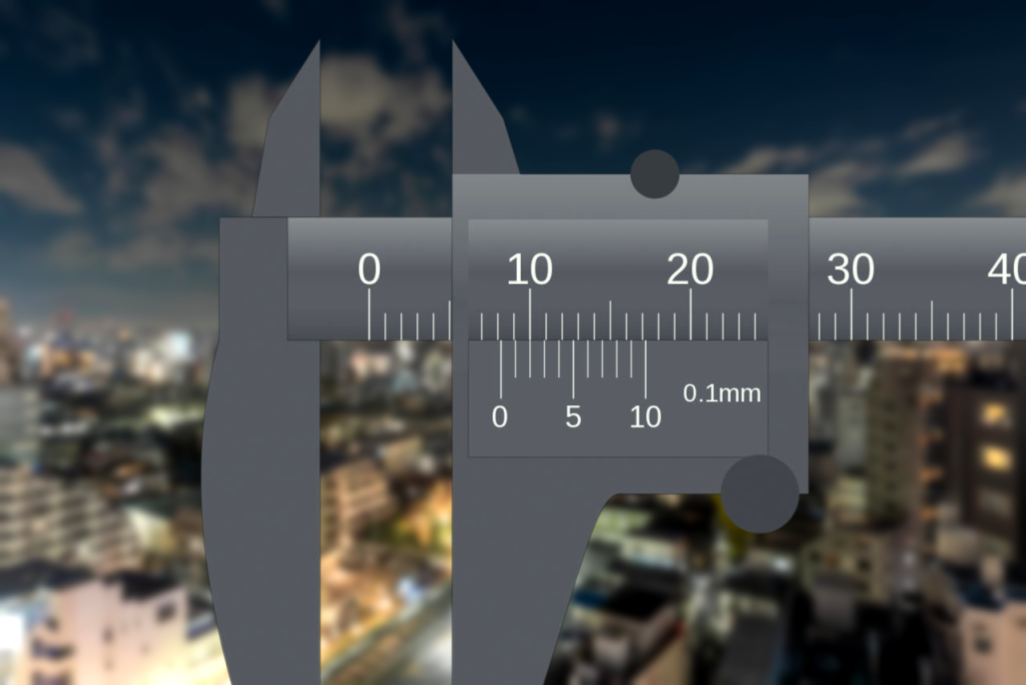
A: 8.2 mm
